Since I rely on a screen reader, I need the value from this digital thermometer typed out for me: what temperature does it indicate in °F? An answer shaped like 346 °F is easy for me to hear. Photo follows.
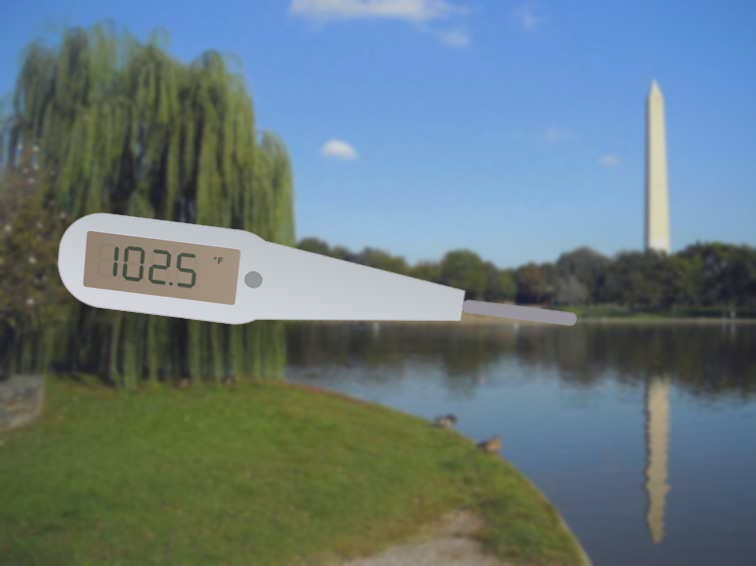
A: 102.5 °F
